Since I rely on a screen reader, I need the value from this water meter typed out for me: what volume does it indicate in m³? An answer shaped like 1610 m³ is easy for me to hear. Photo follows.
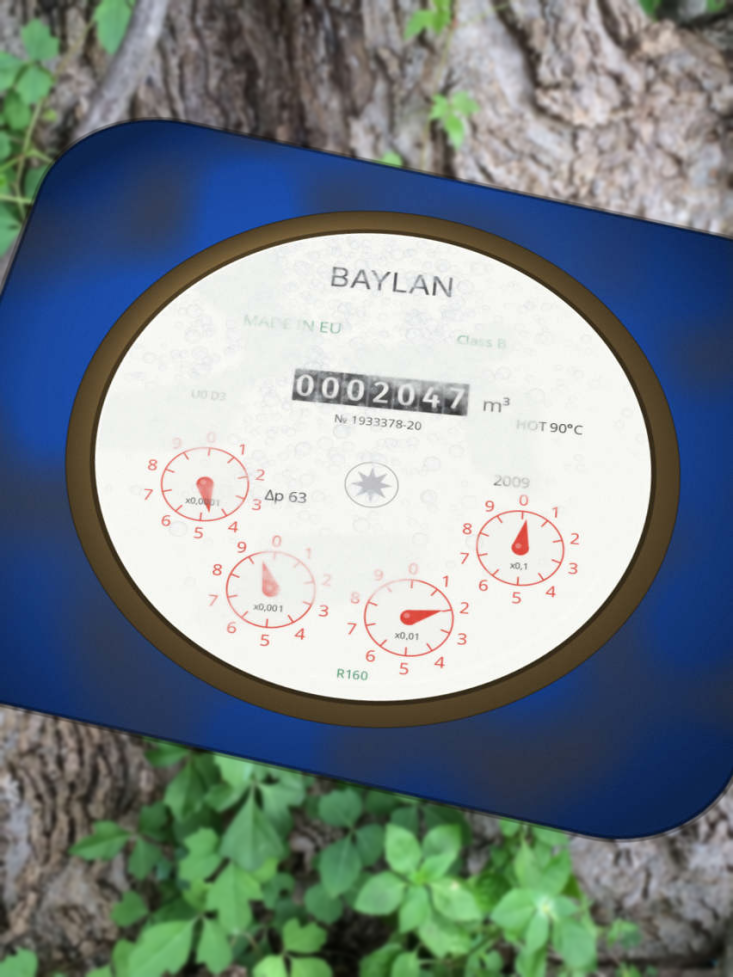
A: 2047.0194 m³
